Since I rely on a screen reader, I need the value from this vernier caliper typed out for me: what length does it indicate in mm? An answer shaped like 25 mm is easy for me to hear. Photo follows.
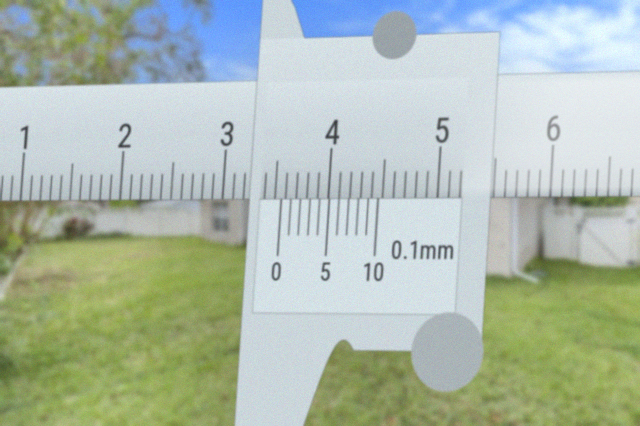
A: 35.6 mm
